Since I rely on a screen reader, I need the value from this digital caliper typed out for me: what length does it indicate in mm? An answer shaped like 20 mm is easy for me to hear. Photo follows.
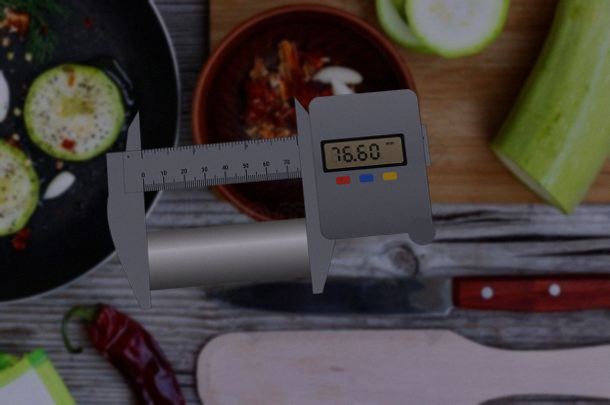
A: 76.60 mm
